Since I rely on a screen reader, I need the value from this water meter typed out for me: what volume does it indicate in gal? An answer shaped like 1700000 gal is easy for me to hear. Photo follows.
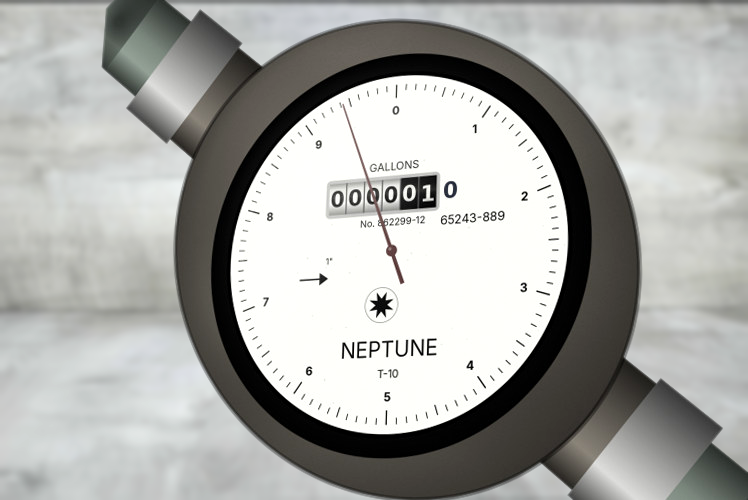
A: 9.4 gal
